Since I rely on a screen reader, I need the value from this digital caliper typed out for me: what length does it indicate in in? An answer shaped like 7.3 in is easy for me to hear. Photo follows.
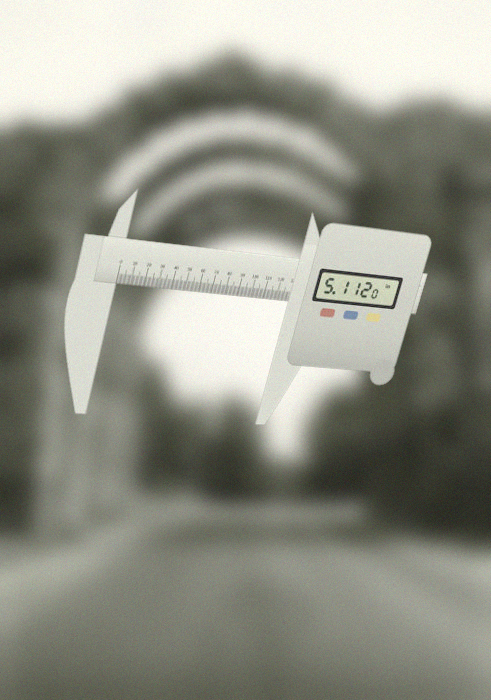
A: 5.1120 in
